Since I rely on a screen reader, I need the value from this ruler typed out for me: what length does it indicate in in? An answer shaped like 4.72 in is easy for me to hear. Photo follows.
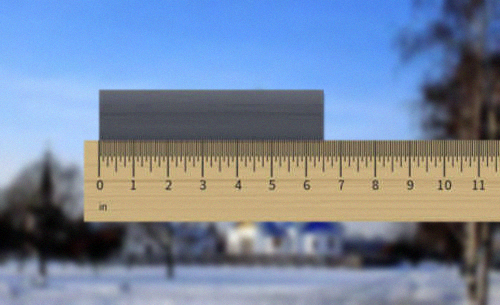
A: 6.5 in
